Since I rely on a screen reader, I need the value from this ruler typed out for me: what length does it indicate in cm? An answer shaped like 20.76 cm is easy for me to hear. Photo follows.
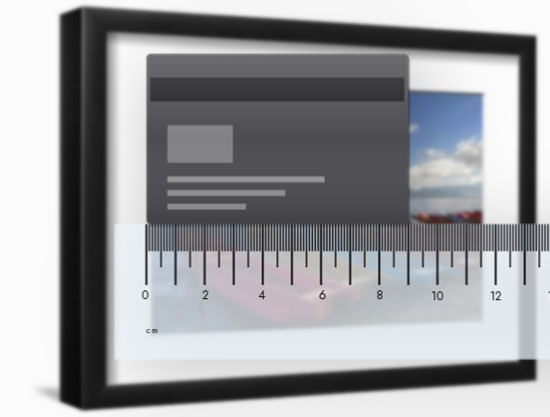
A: 9 cm
